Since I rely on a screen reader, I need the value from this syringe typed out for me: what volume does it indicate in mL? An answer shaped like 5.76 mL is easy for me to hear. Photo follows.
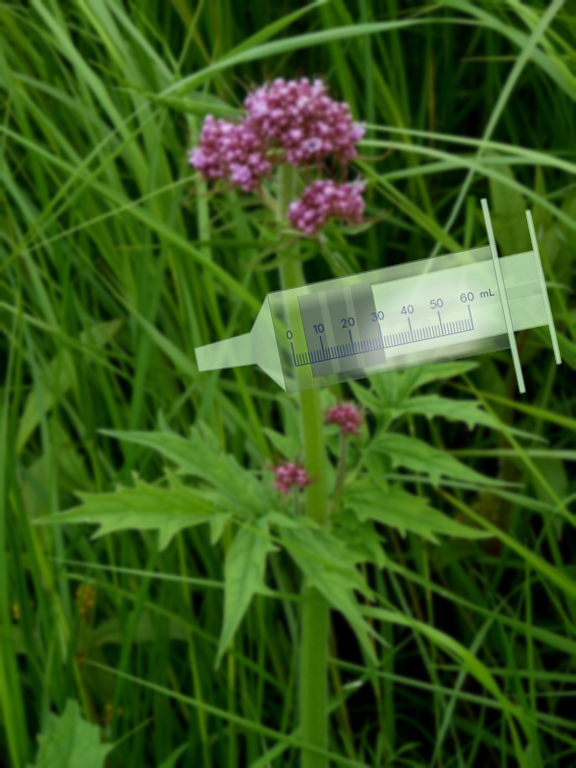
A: 5 mL
